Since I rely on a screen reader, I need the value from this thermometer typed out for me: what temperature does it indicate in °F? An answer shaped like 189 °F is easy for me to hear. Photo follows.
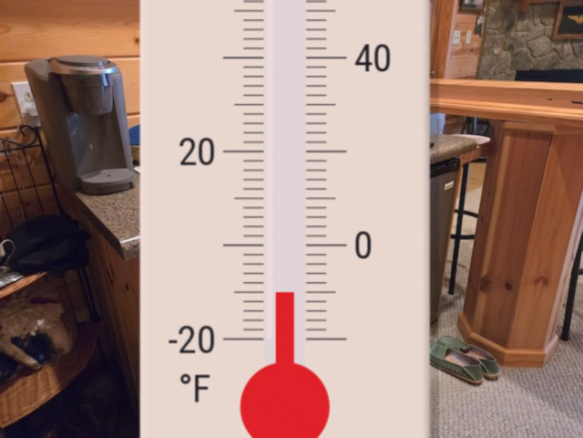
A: -10 °F
